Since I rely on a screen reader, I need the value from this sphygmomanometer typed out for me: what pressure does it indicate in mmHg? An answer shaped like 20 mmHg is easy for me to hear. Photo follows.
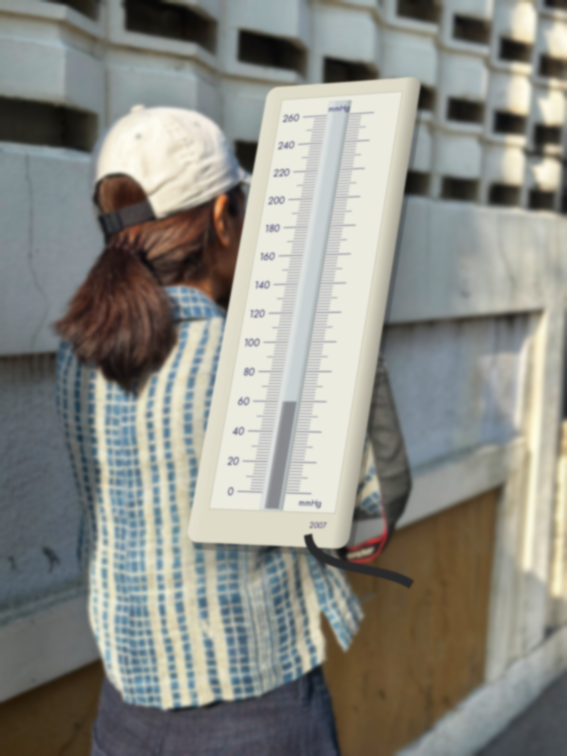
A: 60 mmHg
